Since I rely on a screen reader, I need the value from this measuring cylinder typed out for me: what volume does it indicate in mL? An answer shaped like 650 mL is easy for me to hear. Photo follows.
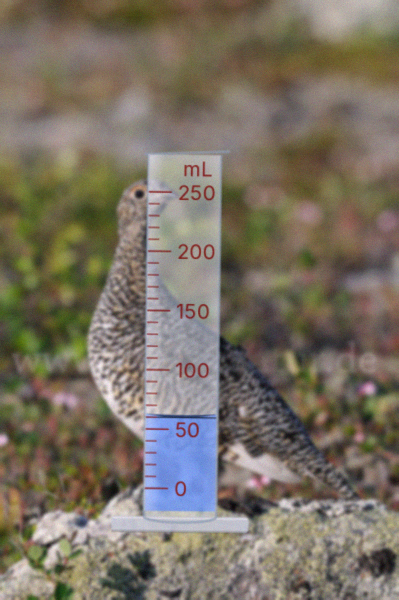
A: 60 mL
